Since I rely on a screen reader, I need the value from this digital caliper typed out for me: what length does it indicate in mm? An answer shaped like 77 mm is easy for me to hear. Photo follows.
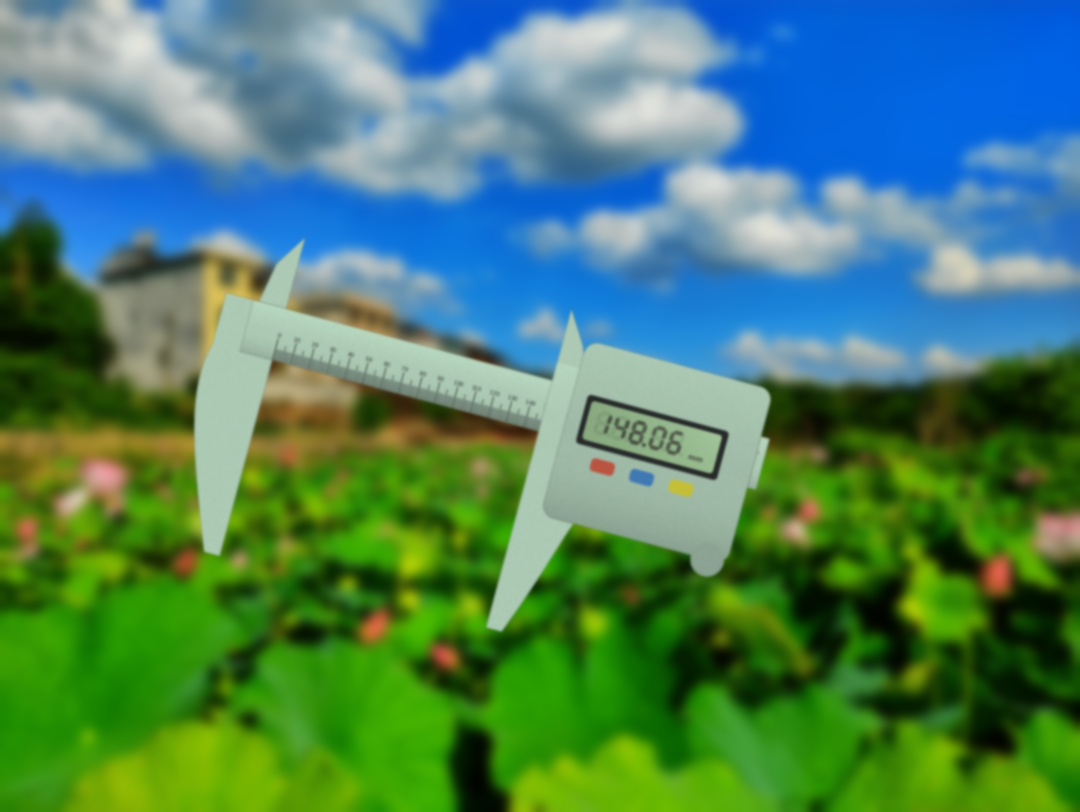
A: 148.06 mm
